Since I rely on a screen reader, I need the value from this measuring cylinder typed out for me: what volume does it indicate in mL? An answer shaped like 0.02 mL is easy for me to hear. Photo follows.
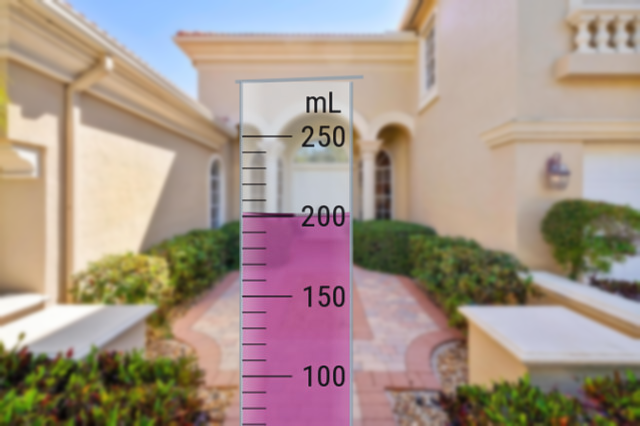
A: 200 mL
